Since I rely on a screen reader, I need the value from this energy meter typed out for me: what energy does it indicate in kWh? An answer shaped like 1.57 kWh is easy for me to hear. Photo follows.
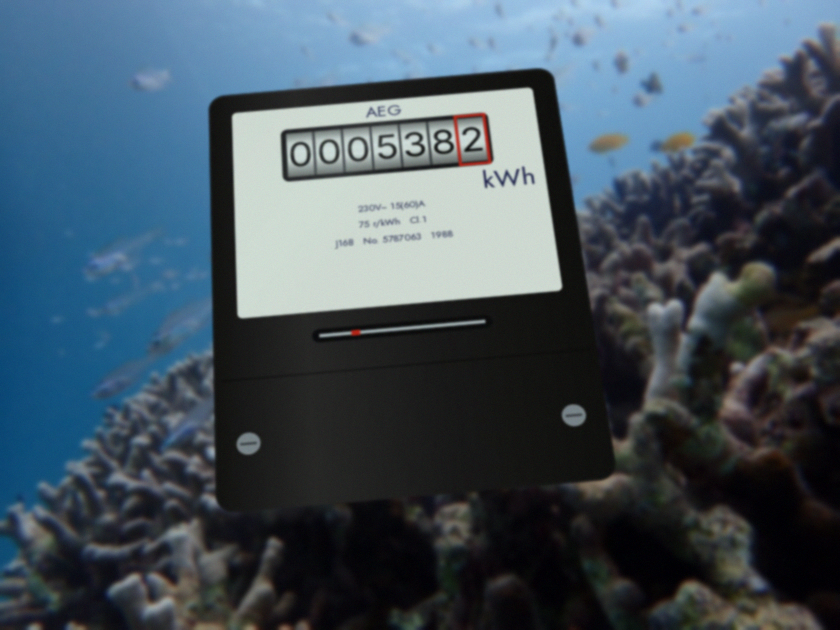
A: 538.2 kWh
